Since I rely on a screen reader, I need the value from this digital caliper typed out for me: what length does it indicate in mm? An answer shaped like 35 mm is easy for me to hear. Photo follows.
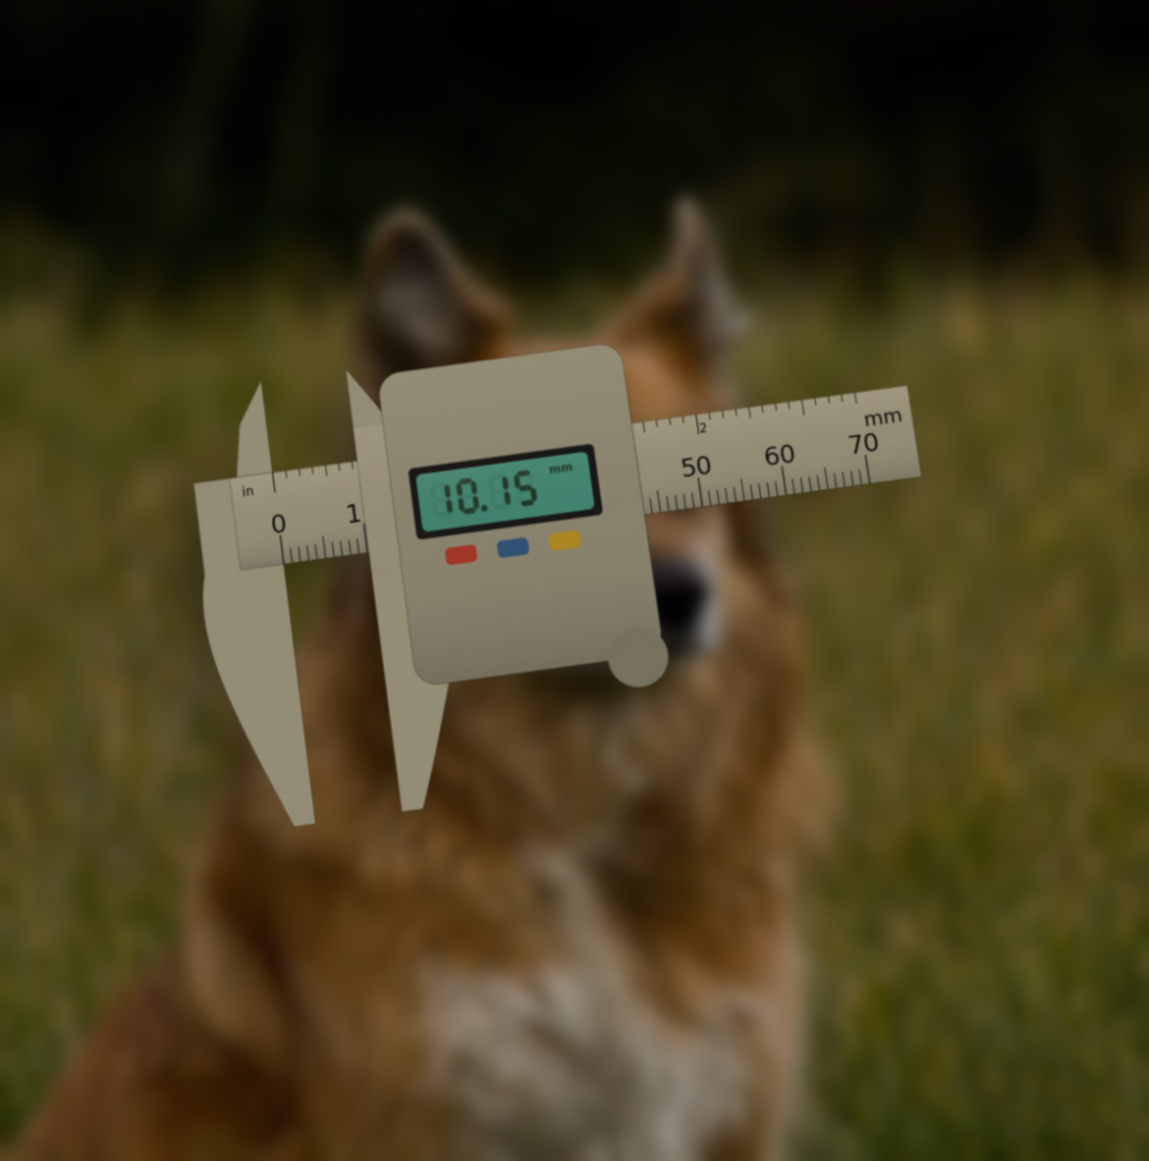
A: 10.15 mm
